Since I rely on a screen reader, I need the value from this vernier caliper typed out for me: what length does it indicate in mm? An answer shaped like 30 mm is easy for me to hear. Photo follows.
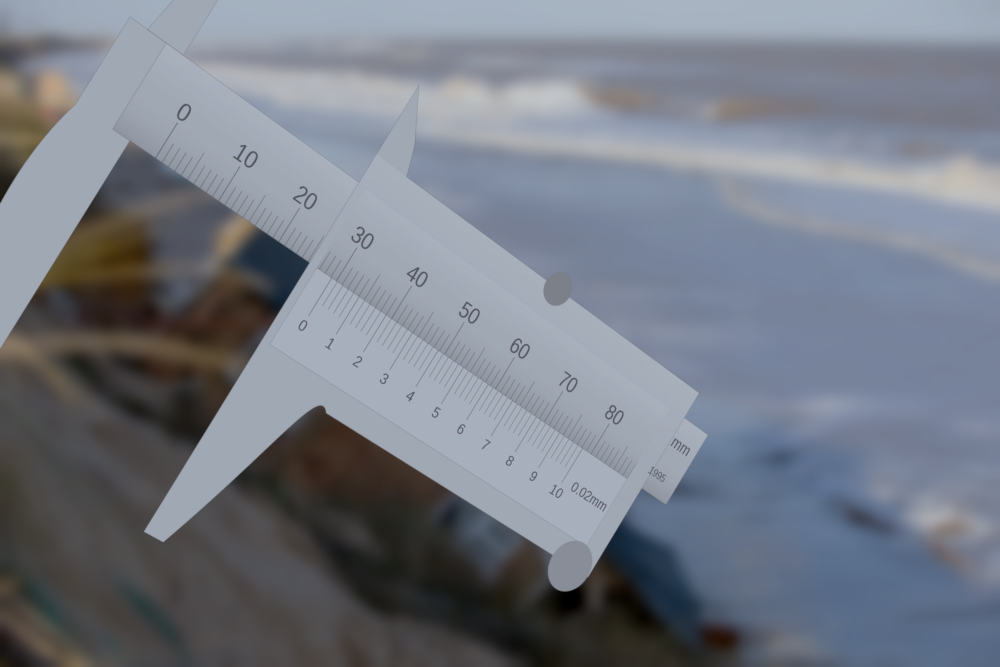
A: 29.2 mm
